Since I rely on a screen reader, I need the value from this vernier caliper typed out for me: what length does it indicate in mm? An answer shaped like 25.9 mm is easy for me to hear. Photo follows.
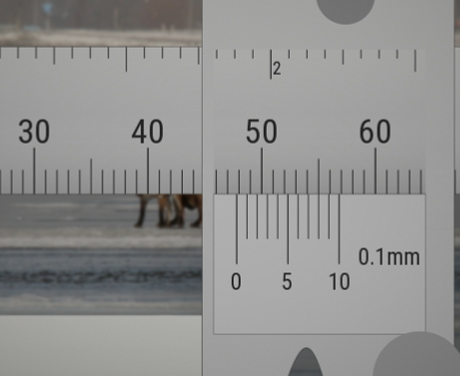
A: 47.8 mm
